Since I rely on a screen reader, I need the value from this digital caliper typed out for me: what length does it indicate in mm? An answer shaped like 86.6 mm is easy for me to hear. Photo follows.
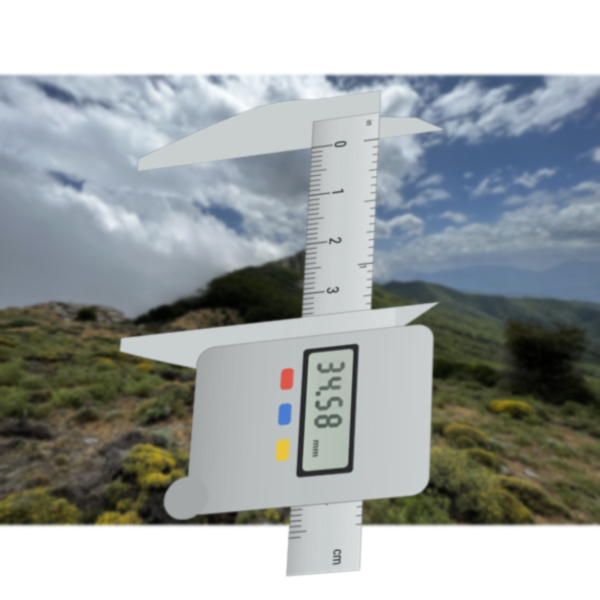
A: 34.58 mm
